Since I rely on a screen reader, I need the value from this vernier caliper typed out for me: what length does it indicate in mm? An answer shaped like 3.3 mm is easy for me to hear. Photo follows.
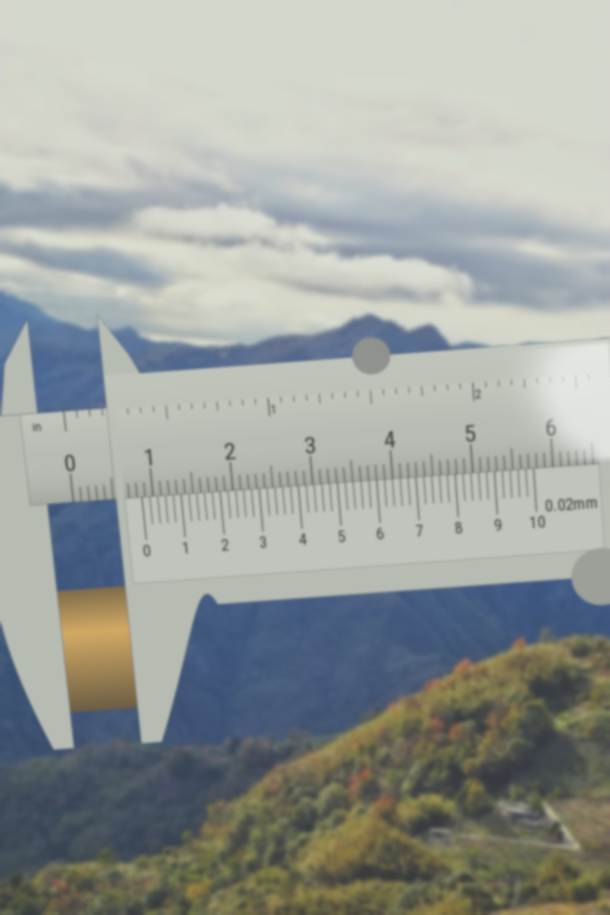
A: 8.6 mm
